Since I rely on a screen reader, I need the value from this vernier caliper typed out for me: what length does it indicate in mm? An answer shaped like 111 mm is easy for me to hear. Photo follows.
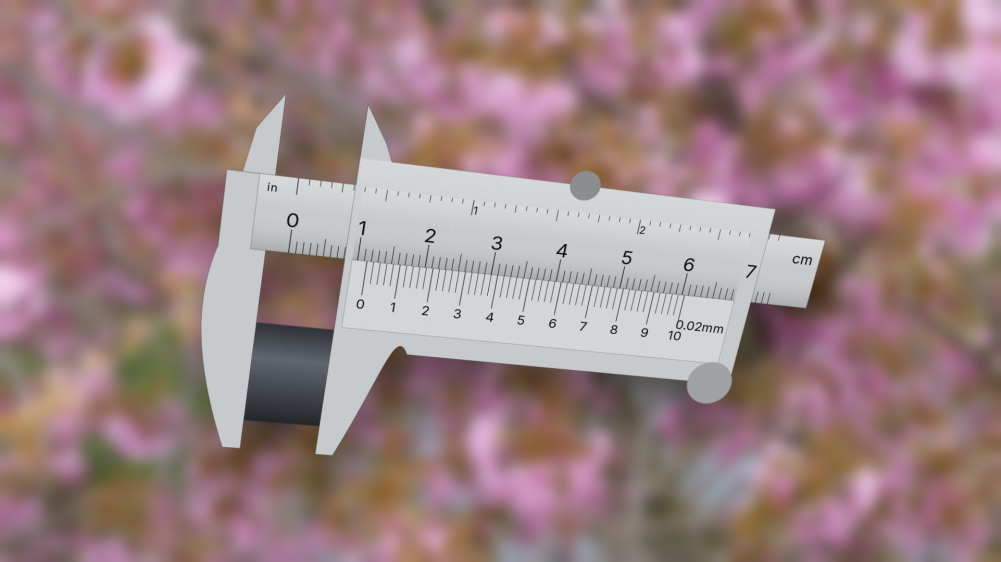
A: 11.4 mm
